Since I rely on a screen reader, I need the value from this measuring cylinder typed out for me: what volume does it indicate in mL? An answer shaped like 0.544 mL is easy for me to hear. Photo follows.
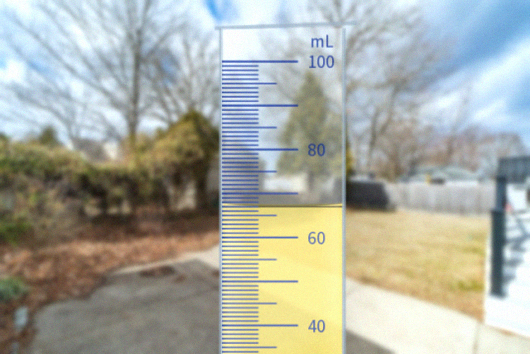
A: 67 mL
